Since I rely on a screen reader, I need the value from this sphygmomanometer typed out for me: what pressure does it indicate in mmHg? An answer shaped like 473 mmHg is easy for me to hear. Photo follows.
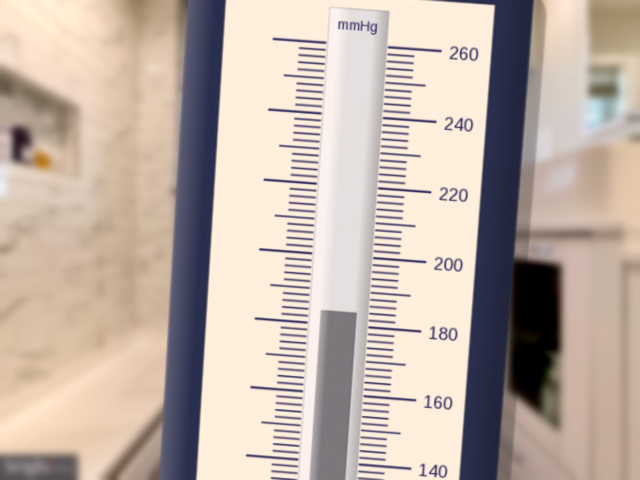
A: 184 mmHg
